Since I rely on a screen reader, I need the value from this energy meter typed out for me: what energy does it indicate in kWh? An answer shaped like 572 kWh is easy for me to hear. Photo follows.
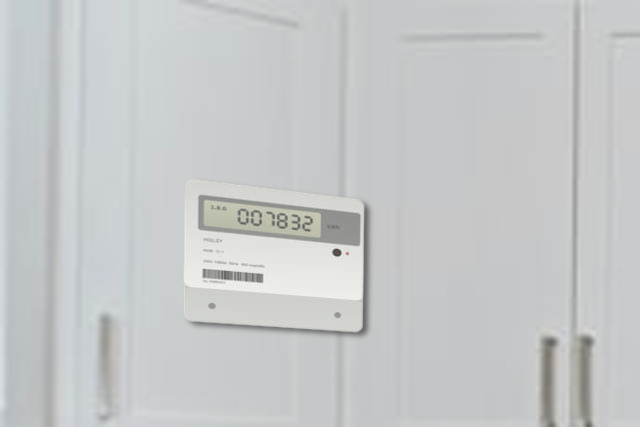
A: 7832 kWh
